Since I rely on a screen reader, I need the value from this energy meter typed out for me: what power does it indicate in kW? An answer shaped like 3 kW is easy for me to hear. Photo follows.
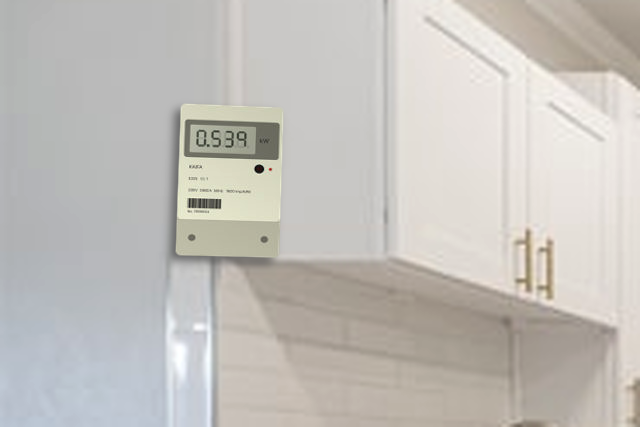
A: 0.539 kW
